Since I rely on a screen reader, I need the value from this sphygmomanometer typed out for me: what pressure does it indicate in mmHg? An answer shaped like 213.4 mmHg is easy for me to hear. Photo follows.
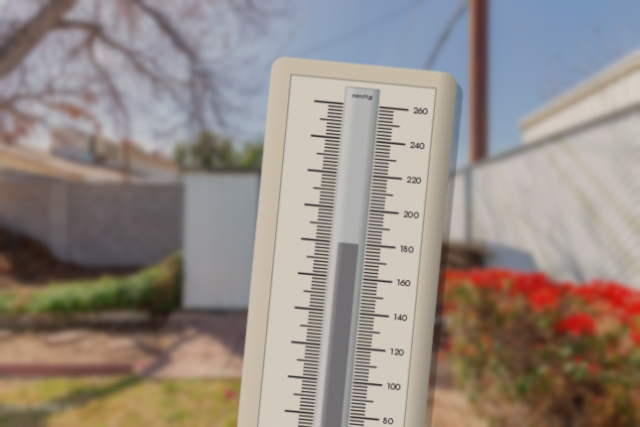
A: 180 mmHg
